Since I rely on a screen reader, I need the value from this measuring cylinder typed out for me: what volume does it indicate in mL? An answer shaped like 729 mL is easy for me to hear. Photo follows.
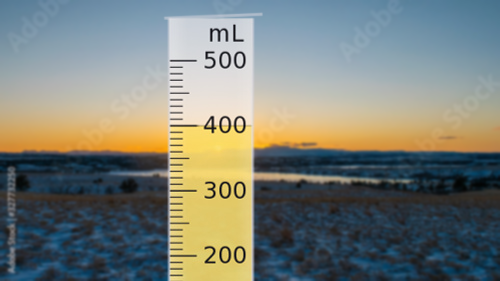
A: 400 mL
